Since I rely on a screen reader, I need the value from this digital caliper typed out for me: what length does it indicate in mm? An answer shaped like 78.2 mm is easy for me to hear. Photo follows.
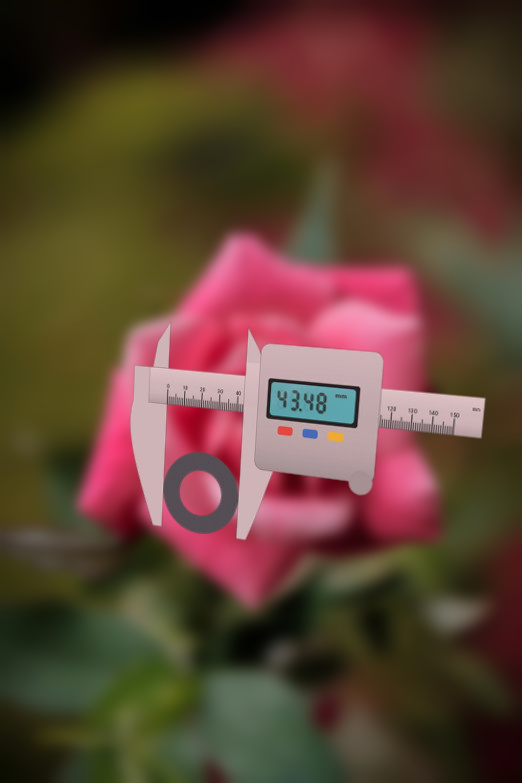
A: 43.48 mm
